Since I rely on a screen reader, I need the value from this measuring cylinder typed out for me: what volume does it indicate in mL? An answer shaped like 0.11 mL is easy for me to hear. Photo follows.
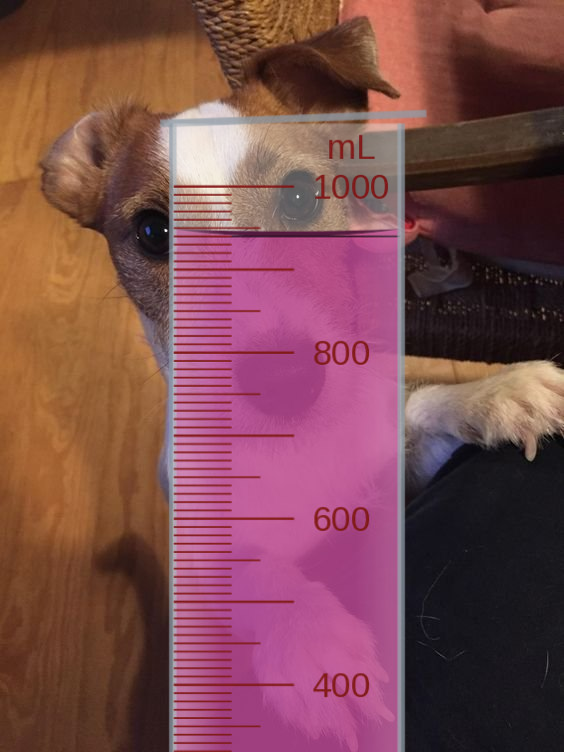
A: 940 mL
